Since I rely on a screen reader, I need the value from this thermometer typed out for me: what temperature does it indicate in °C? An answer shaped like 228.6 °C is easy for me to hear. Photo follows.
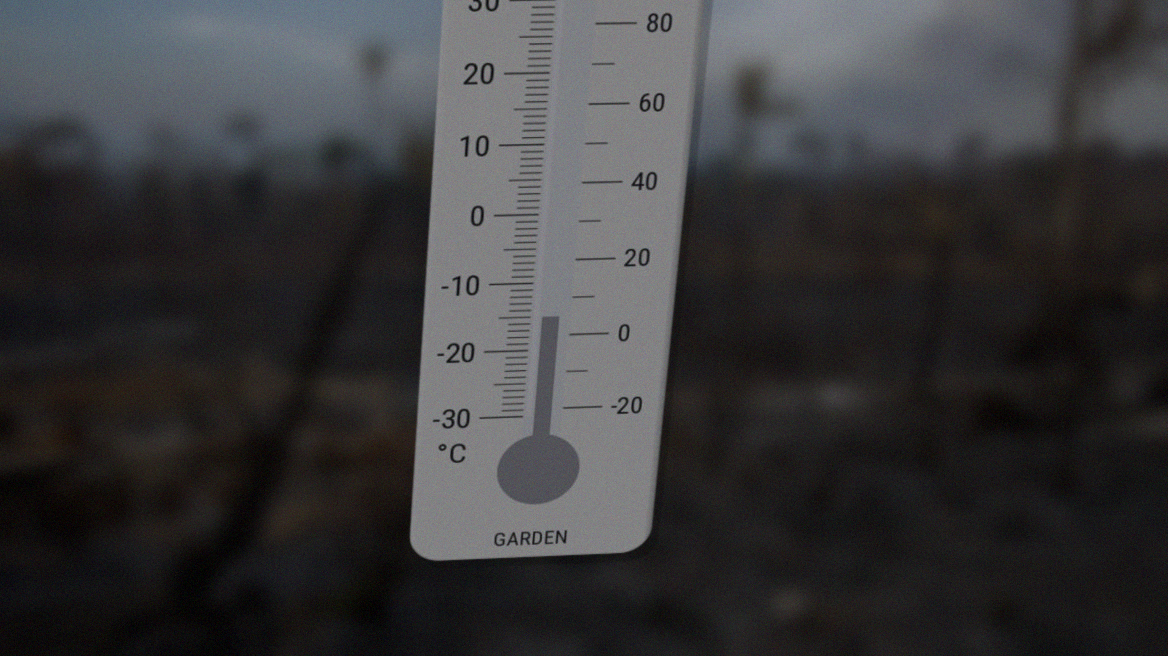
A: -15 °C
